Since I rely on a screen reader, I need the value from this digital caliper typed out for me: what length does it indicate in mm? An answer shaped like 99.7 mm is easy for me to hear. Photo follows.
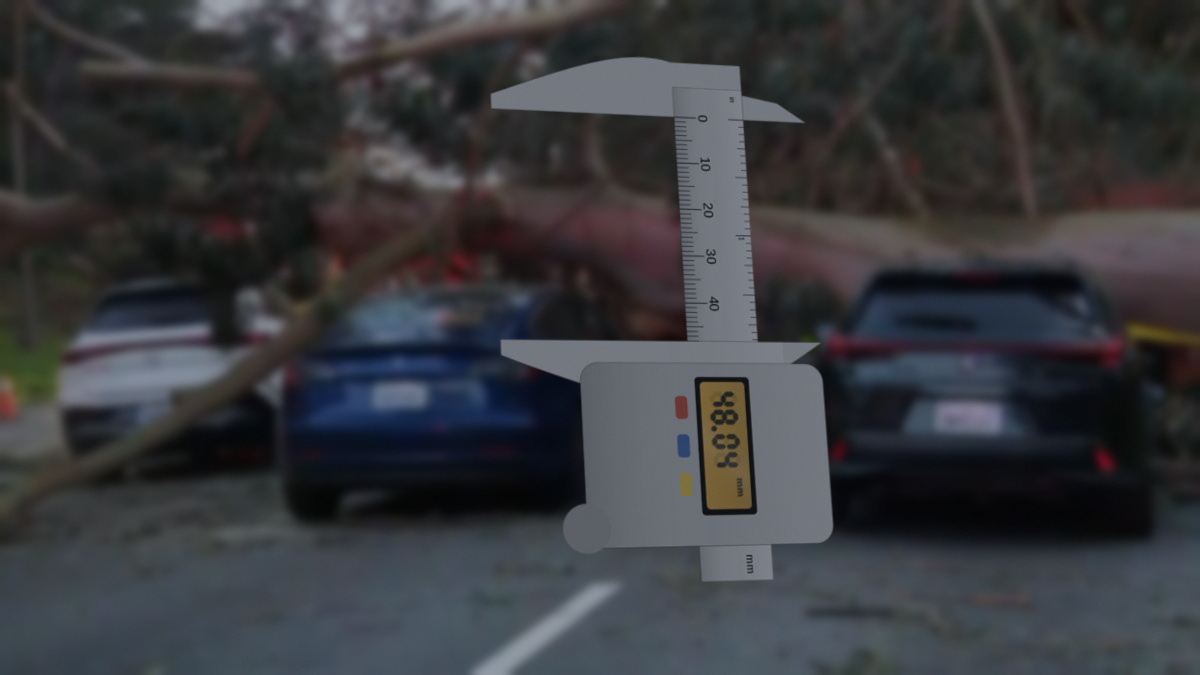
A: 48.04 mm
